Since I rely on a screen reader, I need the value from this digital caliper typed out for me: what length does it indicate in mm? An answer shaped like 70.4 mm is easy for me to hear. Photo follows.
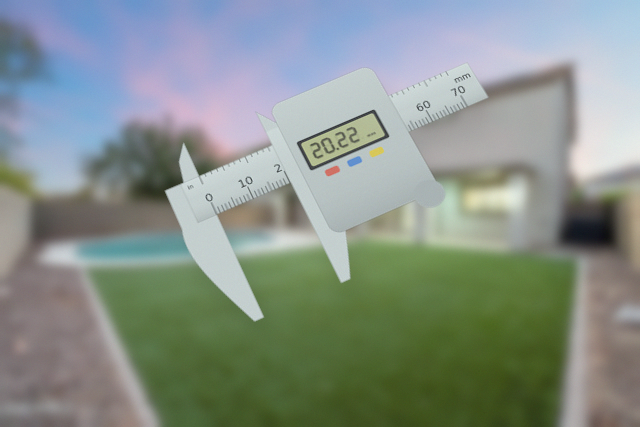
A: 20.22 mm
